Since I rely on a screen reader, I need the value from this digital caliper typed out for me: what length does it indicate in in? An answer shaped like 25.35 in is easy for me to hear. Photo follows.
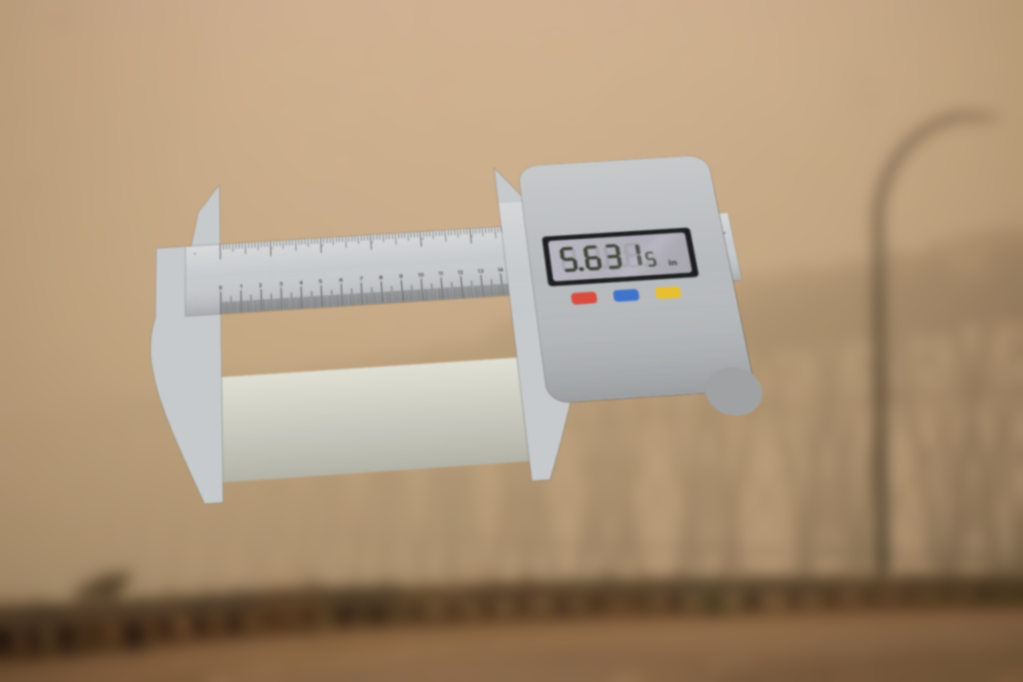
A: 5.6315 in
